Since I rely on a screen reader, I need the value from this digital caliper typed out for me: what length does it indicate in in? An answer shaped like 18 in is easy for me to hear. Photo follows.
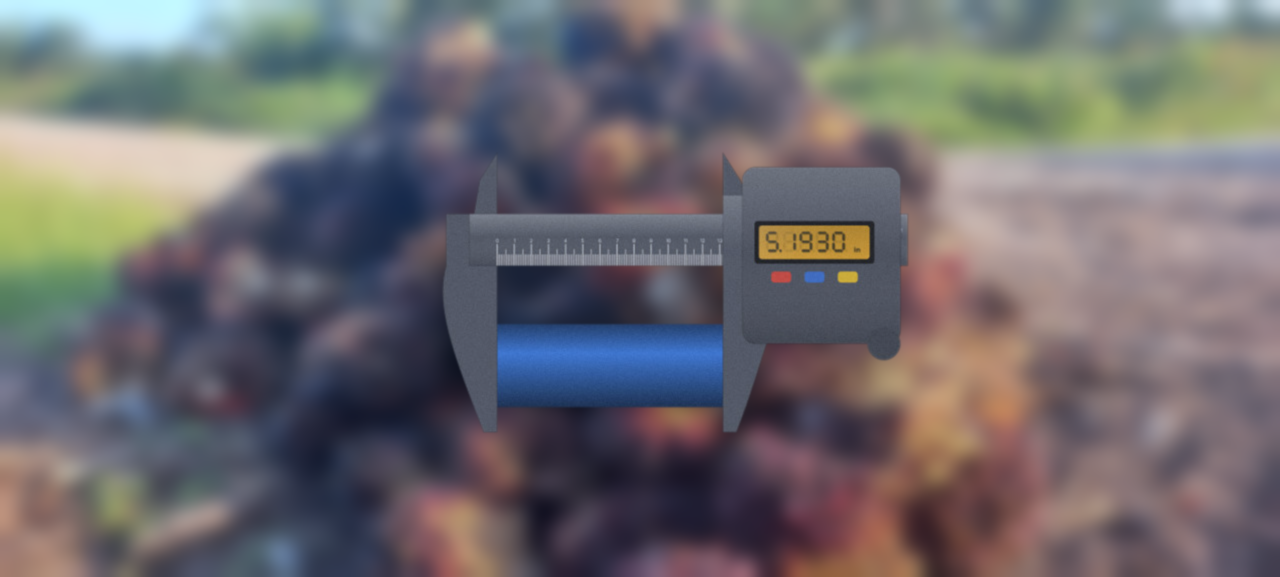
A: 5.1930 in
